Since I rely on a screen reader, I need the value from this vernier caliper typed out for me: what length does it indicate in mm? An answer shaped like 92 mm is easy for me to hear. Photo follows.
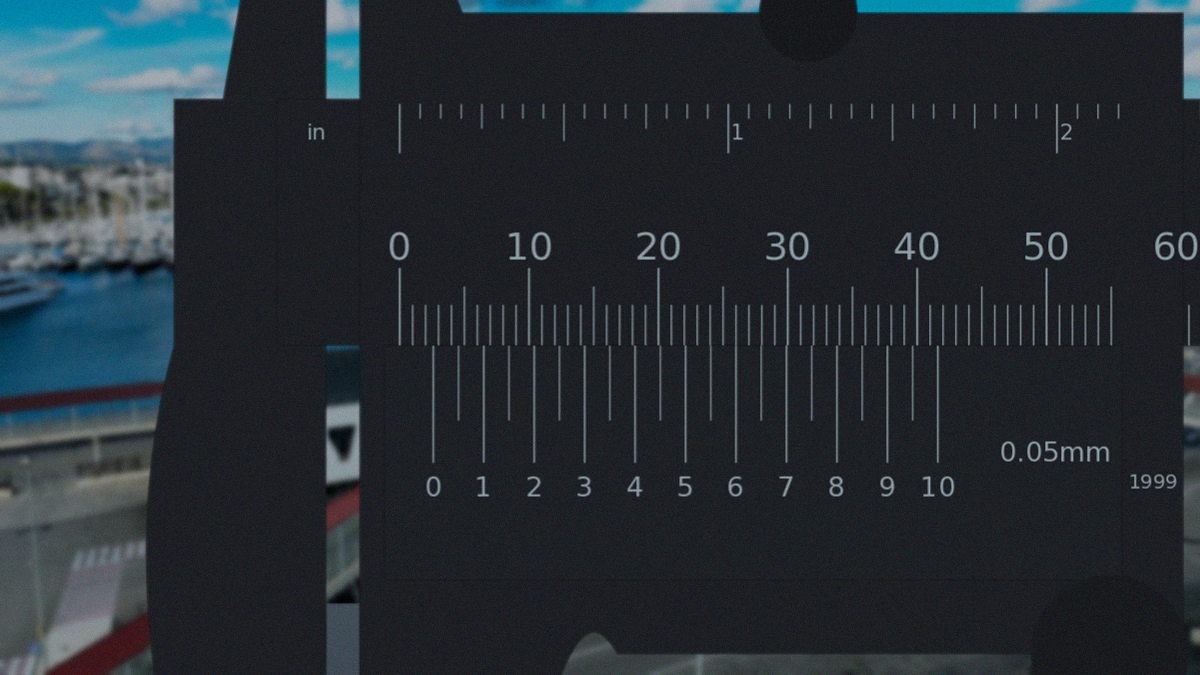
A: 2.6 mm
